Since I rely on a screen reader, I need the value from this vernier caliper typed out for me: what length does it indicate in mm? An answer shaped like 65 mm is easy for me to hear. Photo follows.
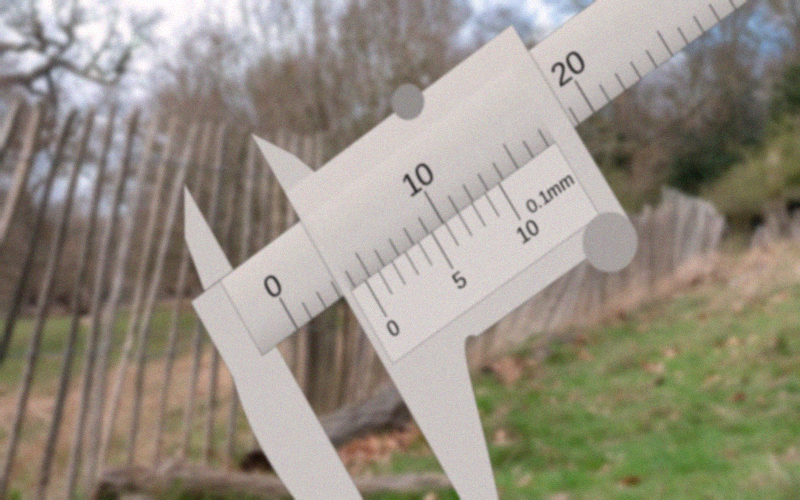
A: 4.7 mm
